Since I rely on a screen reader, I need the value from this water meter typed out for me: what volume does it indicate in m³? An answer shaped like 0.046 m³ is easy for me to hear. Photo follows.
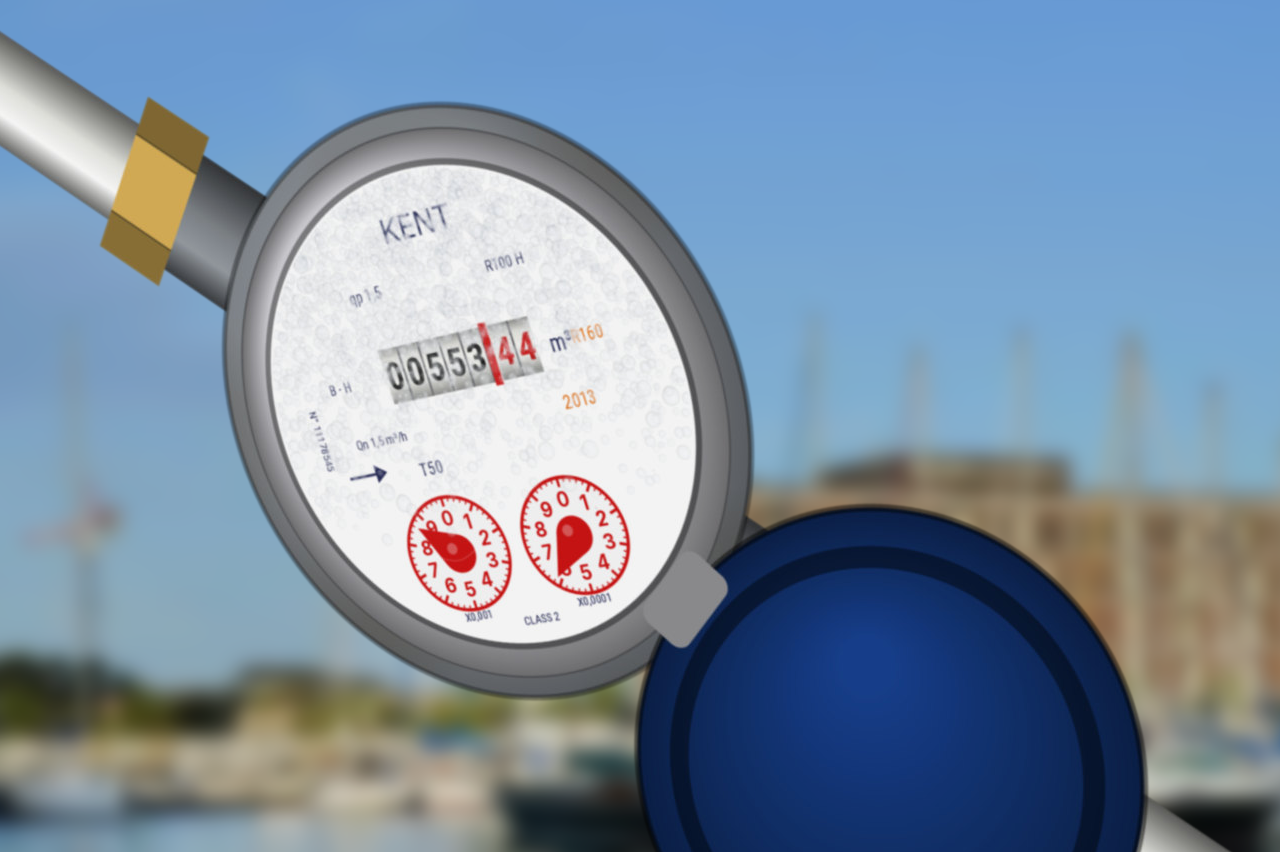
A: 553.4486 m³
